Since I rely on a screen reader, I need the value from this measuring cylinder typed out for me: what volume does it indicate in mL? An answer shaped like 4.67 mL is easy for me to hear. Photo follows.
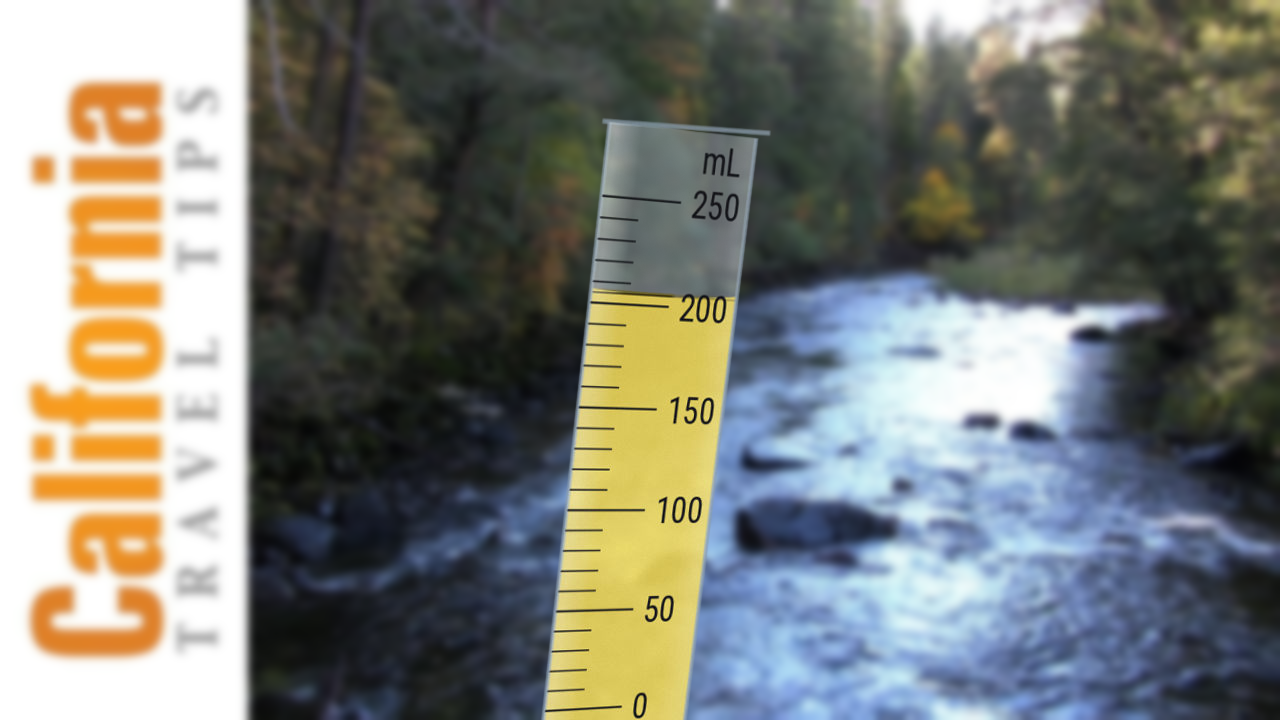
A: 205 mL
